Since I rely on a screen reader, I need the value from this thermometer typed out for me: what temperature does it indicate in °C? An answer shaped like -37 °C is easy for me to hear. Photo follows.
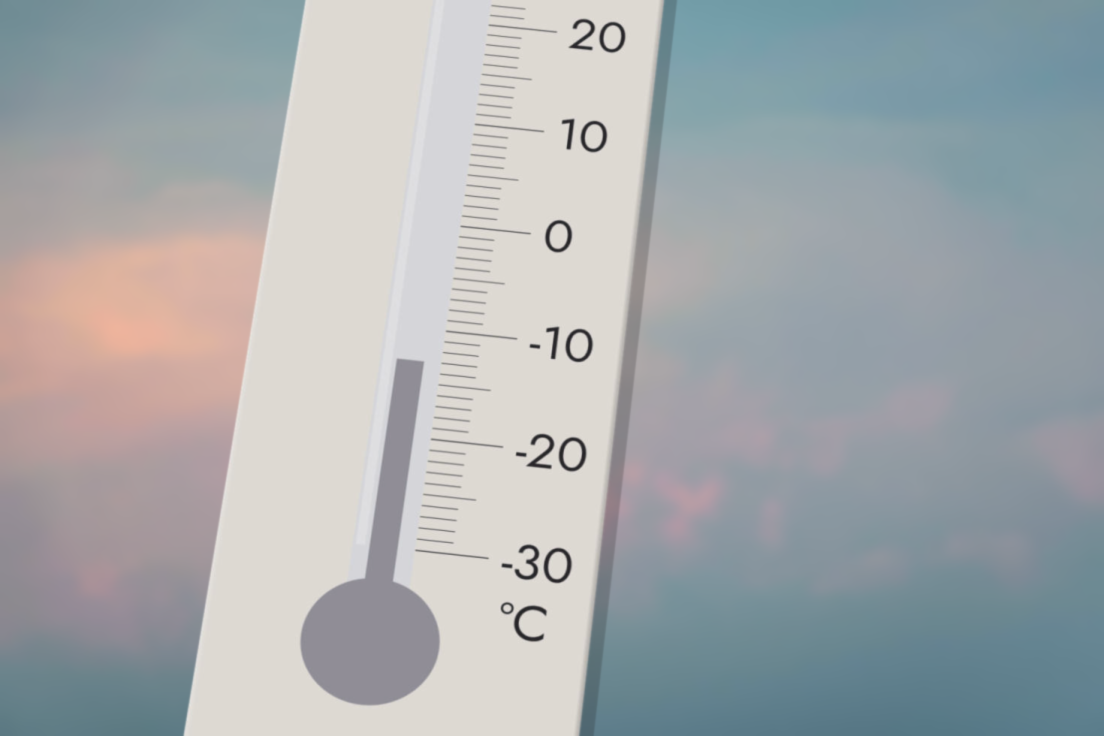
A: -13 °C
